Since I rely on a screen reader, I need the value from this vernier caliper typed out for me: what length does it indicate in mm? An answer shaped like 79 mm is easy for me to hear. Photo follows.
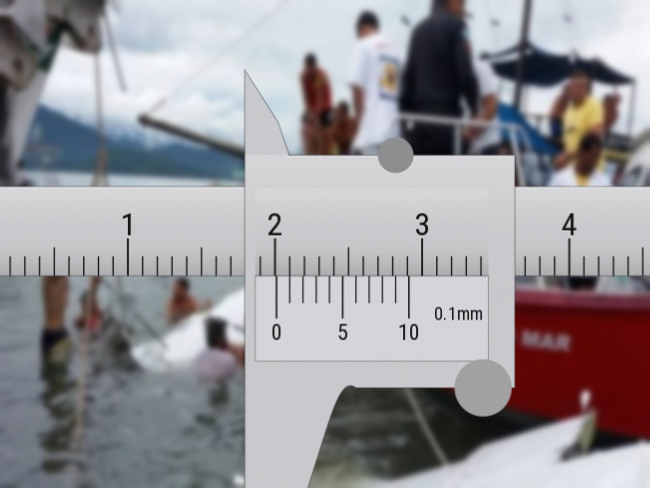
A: 20.1 mm
